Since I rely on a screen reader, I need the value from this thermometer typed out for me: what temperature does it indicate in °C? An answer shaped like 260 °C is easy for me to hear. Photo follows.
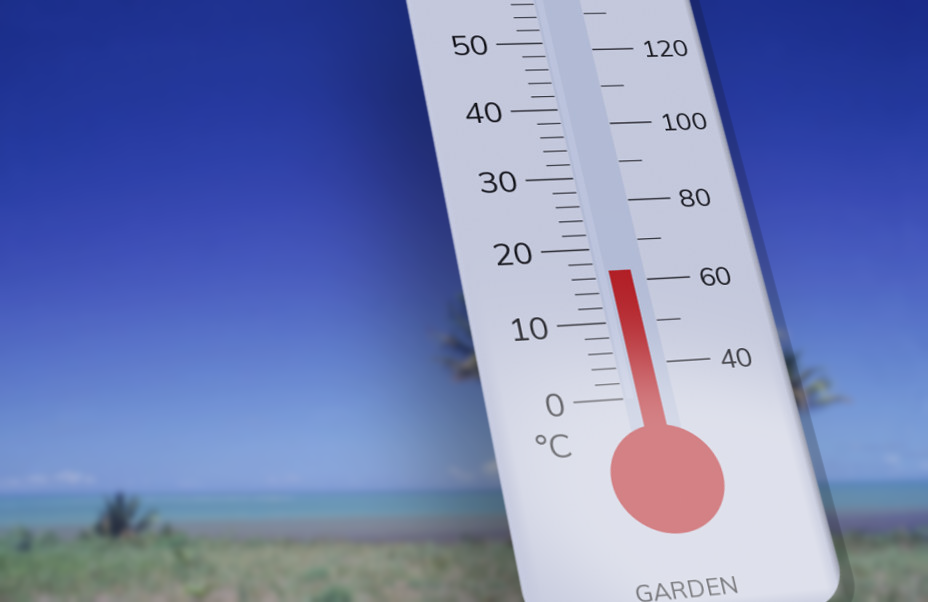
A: 17 °C
